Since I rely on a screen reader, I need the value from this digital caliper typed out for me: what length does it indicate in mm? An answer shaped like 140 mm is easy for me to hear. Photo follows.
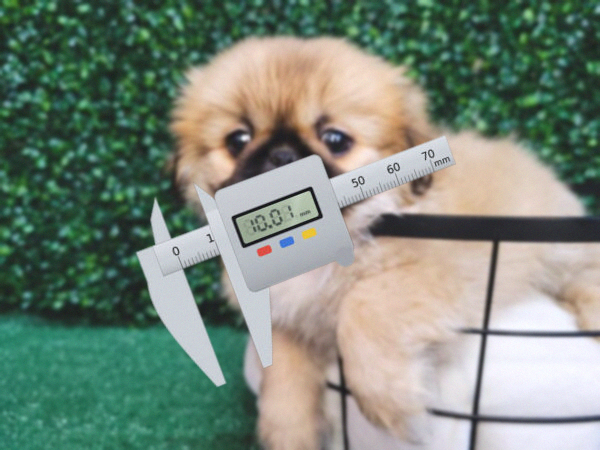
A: 10.01 mm
